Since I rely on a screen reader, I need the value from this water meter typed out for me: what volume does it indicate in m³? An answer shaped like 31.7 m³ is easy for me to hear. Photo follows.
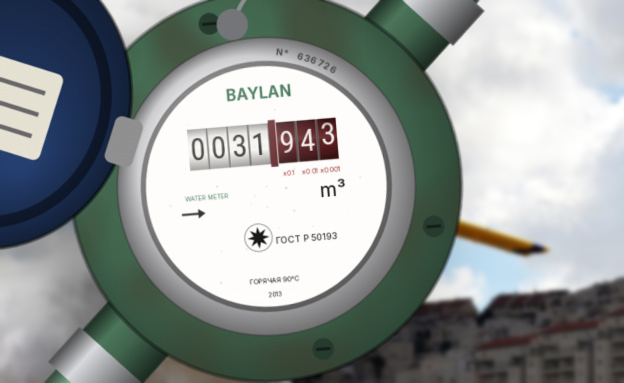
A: 31.943 m³
